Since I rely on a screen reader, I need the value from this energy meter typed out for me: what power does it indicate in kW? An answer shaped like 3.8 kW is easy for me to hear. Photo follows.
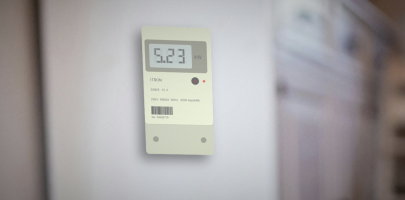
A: 5.23 kW
